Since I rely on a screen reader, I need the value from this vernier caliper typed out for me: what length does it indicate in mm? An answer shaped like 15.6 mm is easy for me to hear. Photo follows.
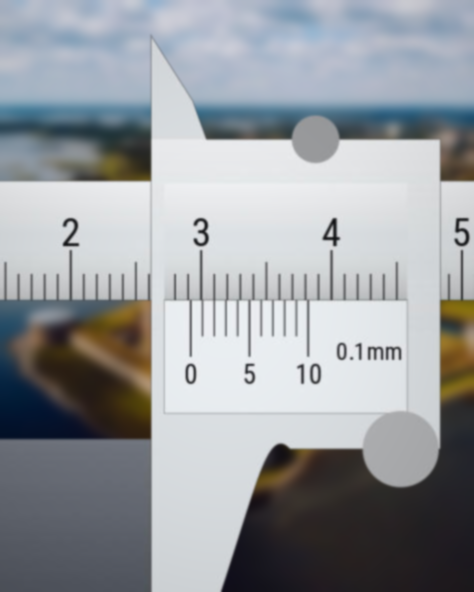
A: 29.2 mm
